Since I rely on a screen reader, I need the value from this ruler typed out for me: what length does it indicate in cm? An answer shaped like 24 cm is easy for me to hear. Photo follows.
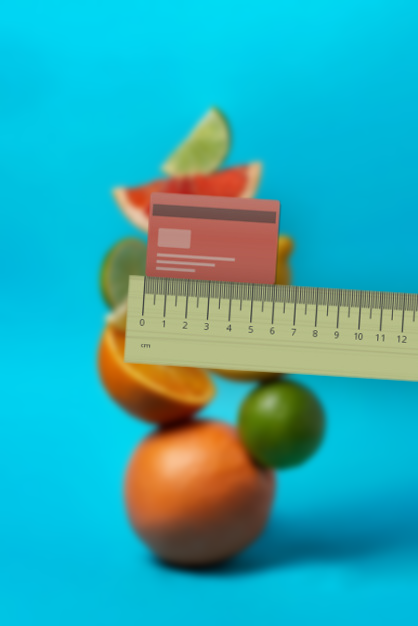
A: 6 cm
